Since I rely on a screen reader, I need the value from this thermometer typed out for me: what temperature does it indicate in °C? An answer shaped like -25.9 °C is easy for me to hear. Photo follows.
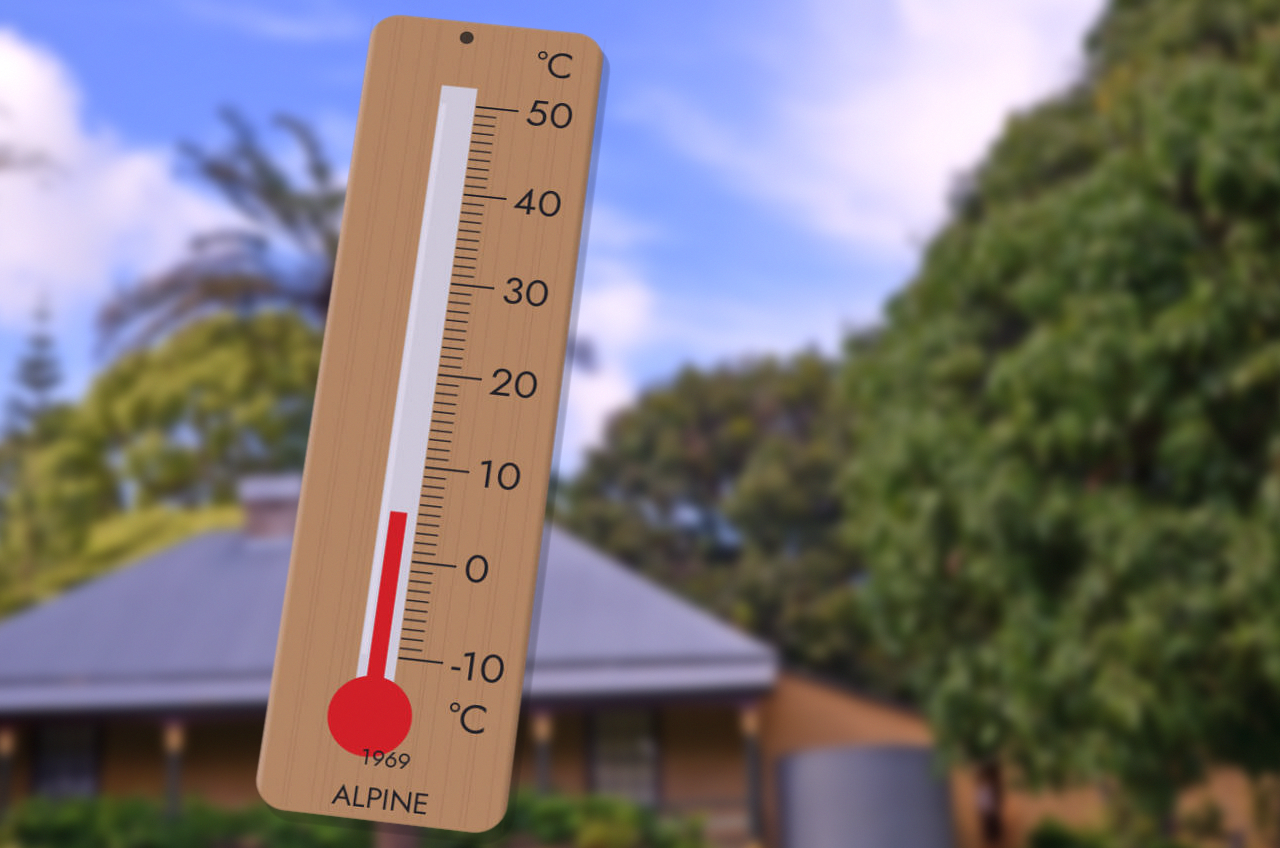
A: 5 °C
